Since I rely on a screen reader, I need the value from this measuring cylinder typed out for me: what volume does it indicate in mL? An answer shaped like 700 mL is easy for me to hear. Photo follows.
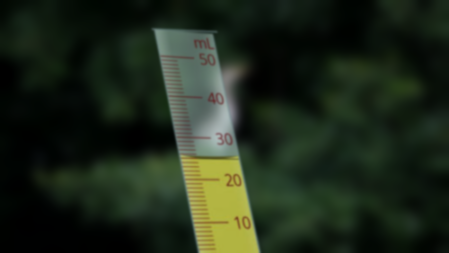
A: 25 mL
